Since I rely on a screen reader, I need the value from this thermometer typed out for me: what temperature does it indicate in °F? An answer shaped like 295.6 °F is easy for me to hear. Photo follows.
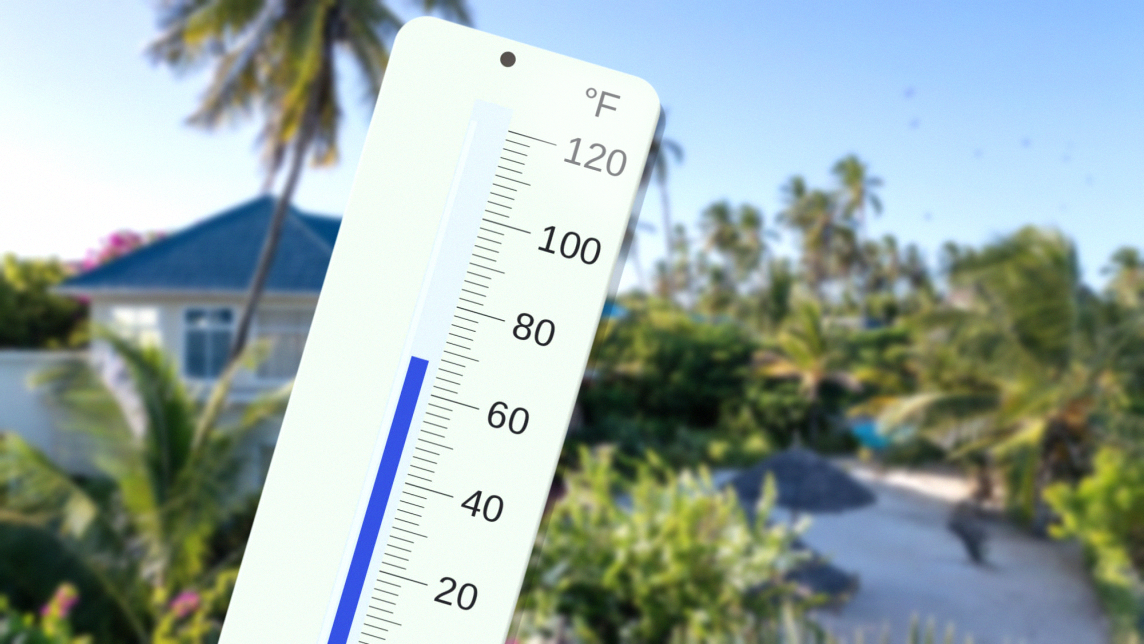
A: 67 °F
